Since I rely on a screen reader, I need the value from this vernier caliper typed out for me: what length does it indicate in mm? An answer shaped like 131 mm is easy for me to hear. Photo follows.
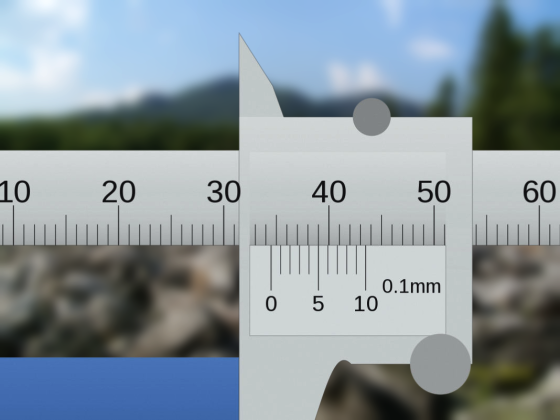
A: 34.5 mm
